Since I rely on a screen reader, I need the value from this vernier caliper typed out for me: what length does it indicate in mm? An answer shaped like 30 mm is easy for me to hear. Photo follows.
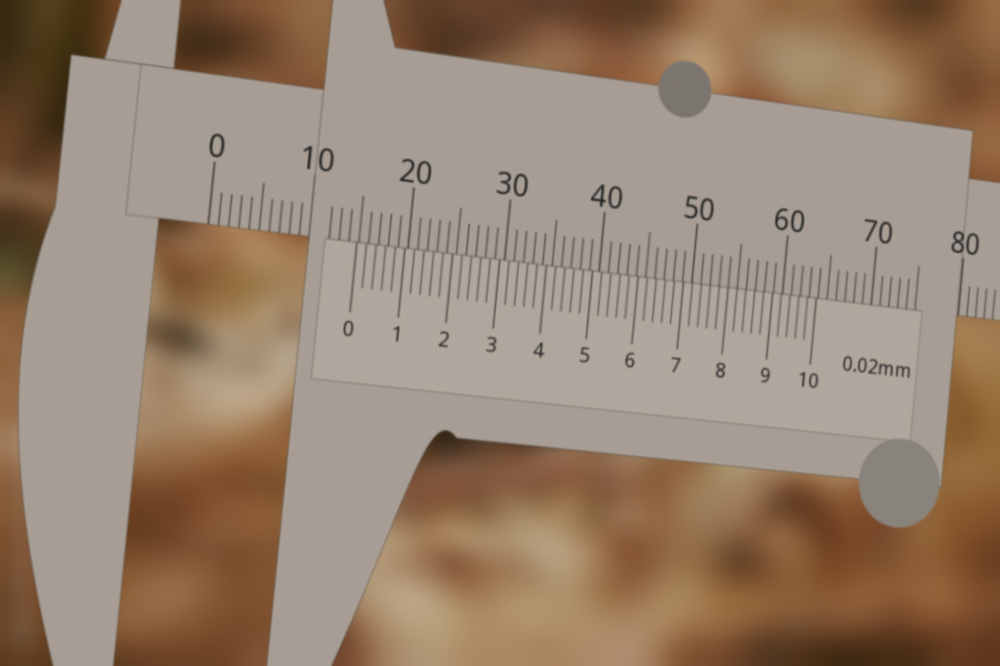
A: 14.8 mm
